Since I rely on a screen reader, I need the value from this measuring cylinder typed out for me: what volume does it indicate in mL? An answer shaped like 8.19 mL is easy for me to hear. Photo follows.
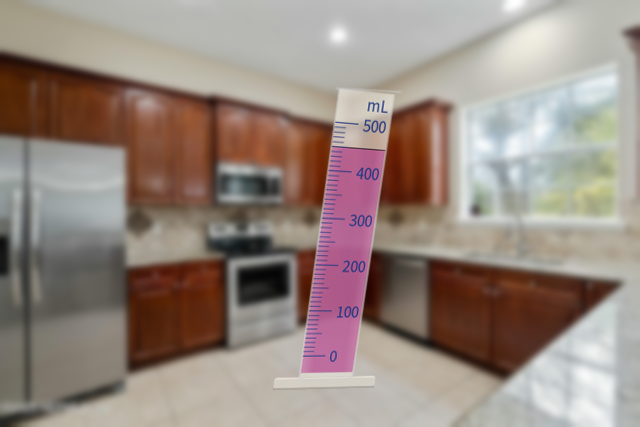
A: 450 mL
